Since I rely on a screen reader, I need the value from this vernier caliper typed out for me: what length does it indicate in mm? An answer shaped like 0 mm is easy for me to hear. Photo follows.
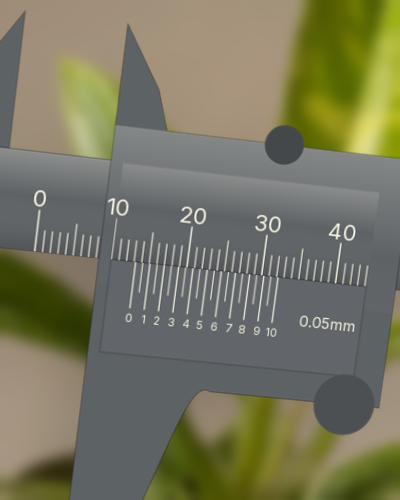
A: 13.2 mm
